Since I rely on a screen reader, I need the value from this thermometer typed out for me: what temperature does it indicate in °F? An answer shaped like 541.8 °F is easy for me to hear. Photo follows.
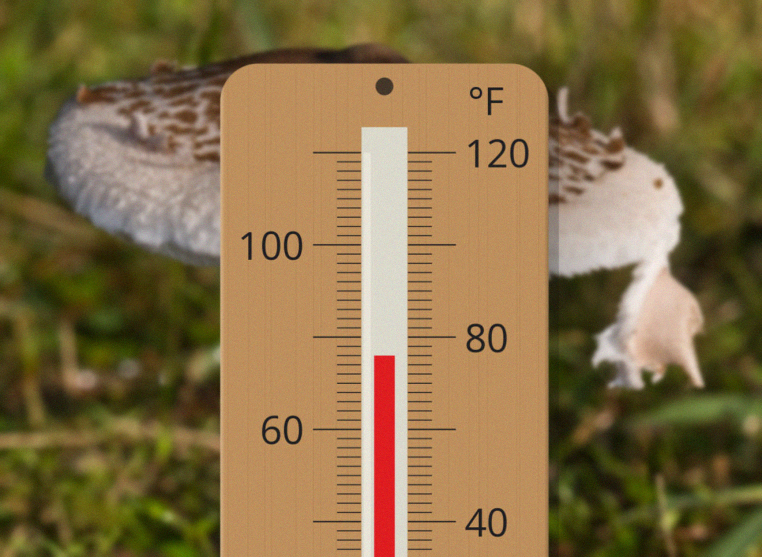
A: 76 °F
